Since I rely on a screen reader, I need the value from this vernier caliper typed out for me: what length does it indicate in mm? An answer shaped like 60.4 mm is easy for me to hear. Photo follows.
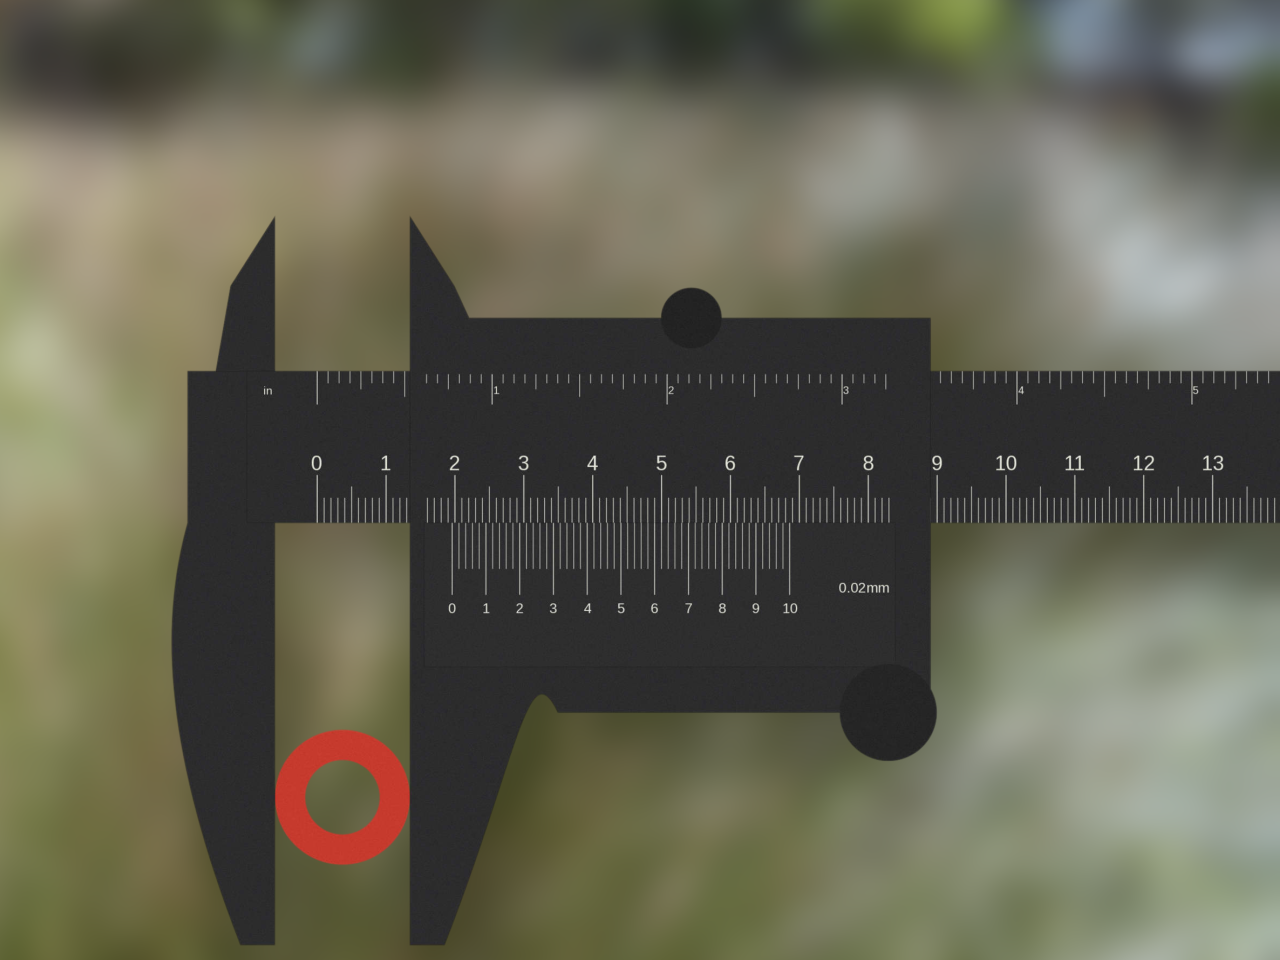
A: 19.6 mm
